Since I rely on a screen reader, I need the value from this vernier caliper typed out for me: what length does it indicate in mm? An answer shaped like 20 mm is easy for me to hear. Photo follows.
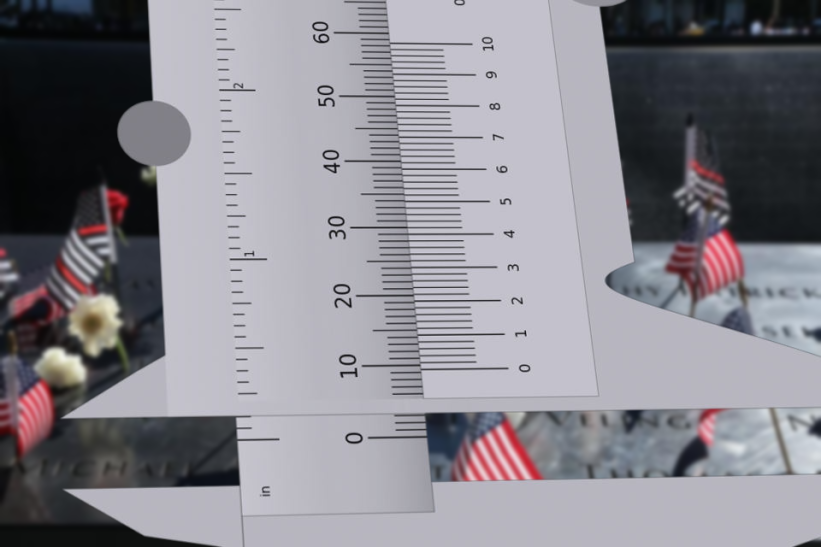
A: 9.4 mm
